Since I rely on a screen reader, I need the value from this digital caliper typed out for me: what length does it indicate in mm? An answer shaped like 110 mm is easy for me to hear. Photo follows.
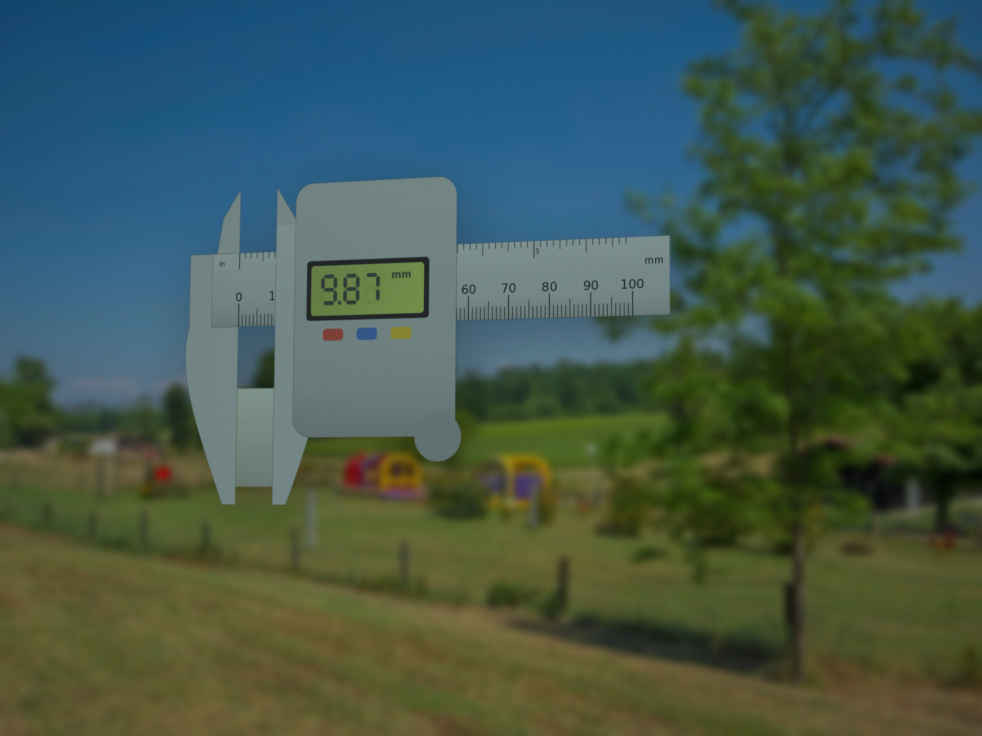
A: 9.87 mm
